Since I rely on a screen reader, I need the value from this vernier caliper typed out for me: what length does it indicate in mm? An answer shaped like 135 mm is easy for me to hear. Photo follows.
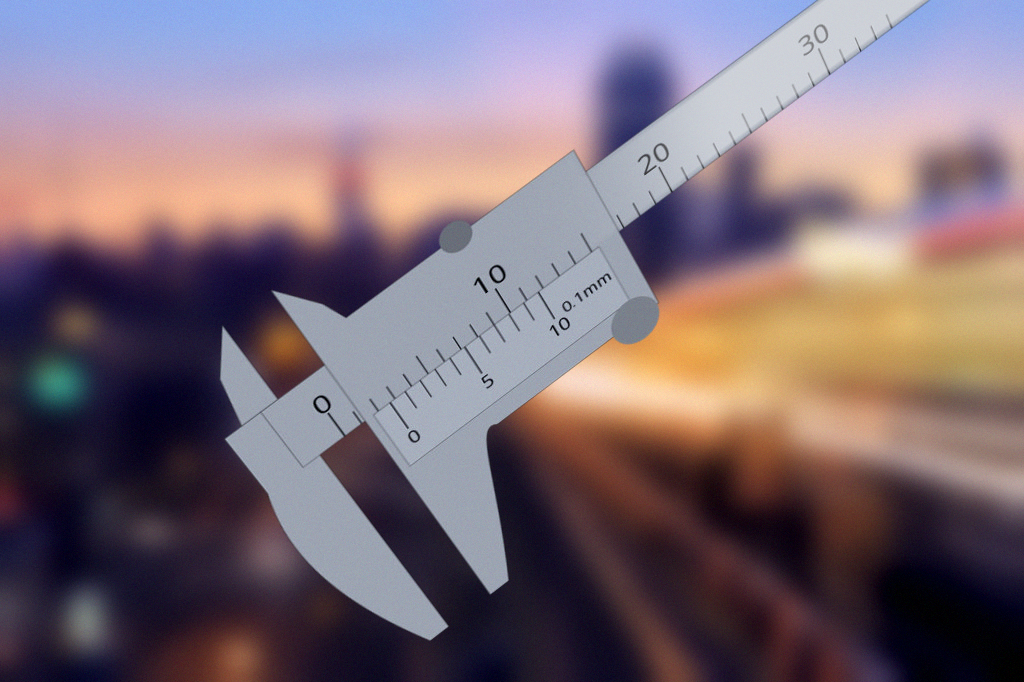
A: 2.7 mm
